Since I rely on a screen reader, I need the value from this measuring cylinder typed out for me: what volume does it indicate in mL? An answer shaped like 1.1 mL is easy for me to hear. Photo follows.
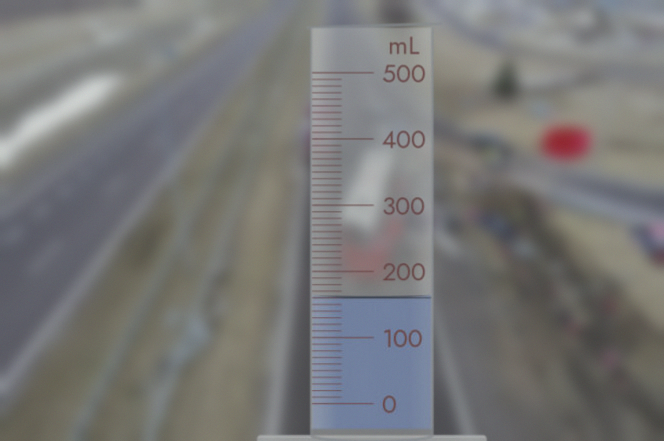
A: 160 mL
